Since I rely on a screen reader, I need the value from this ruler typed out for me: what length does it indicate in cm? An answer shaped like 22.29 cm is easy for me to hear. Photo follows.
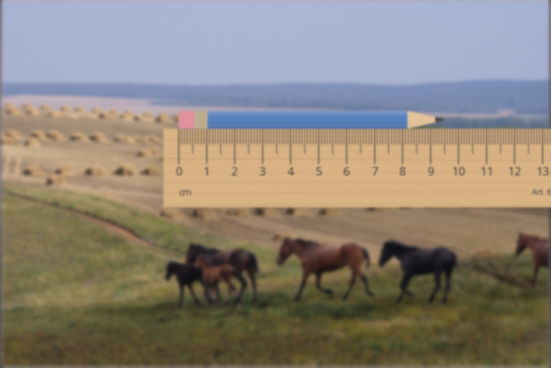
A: 9.5 cm
